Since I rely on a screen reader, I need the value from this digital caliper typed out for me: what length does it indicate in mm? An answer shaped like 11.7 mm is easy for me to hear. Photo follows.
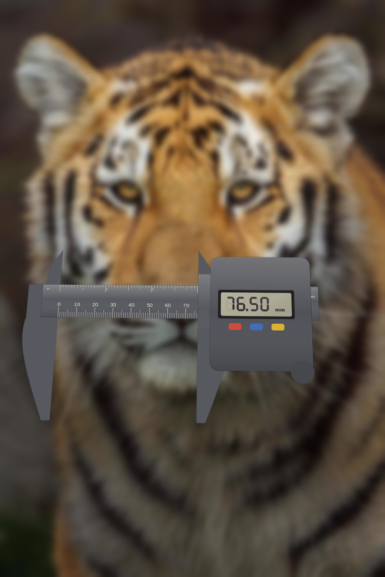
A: 76.50 mm
